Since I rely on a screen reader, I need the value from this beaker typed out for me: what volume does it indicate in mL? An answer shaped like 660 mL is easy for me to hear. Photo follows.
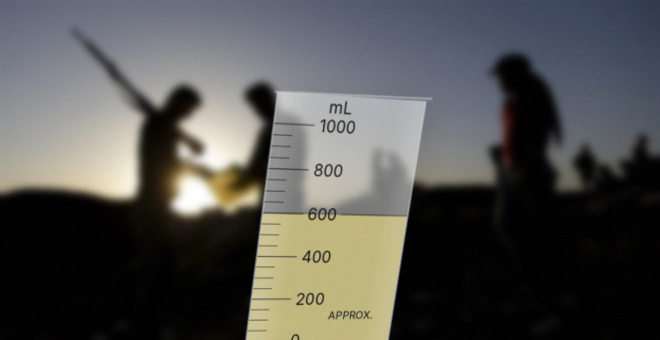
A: 600 mL
